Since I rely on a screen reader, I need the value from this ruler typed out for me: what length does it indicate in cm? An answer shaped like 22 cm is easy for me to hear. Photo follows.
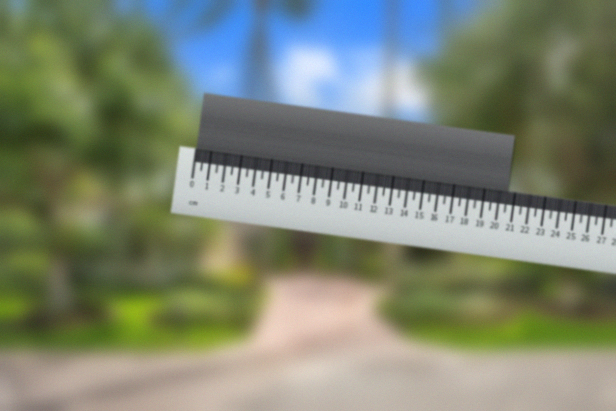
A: 20.5 cm
